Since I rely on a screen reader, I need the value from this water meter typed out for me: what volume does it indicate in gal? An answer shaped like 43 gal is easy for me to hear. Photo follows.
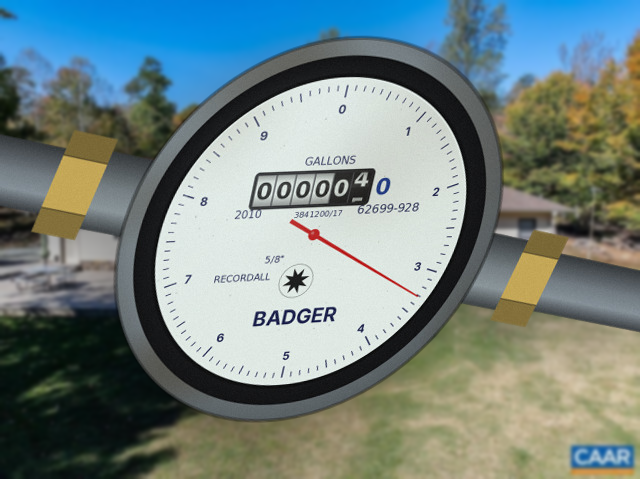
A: 43.3 gal
